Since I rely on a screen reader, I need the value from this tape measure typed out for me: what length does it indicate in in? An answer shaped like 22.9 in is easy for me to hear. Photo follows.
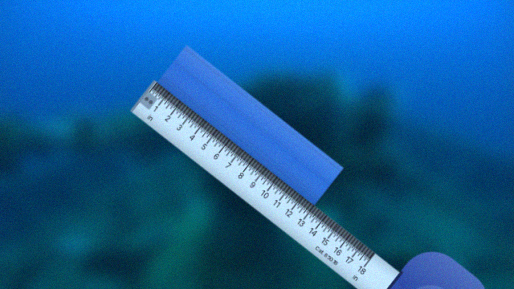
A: 13 in
